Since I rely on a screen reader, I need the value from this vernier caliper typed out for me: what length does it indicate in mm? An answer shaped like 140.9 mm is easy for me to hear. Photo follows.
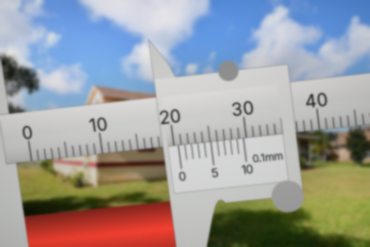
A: 20.6 mm
